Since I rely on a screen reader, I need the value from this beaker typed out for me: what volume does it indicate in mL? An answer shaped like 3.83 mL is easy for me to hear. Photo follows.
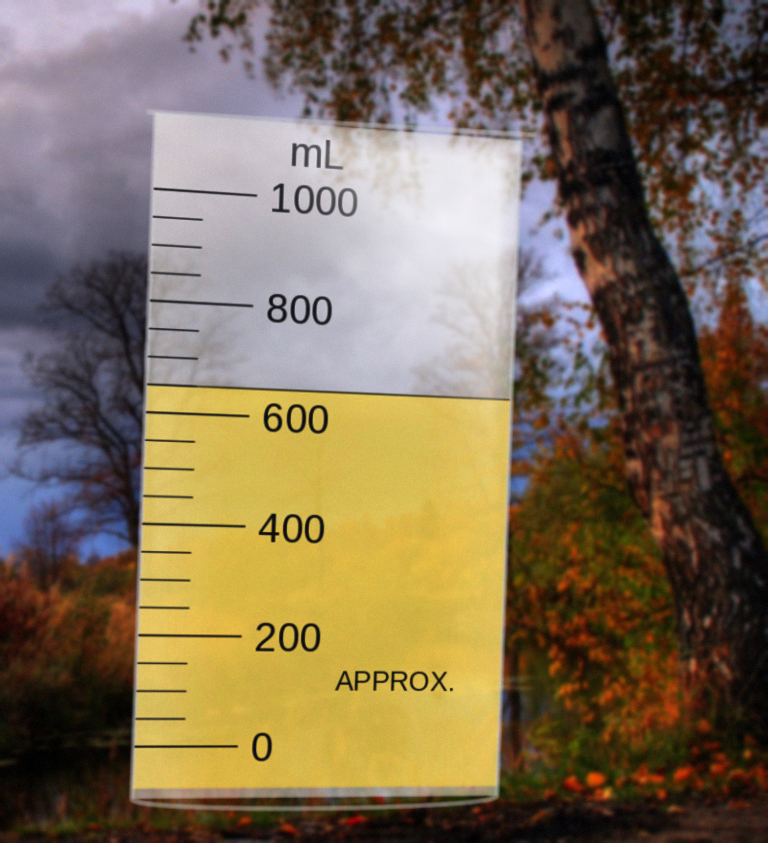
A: 650 mL
